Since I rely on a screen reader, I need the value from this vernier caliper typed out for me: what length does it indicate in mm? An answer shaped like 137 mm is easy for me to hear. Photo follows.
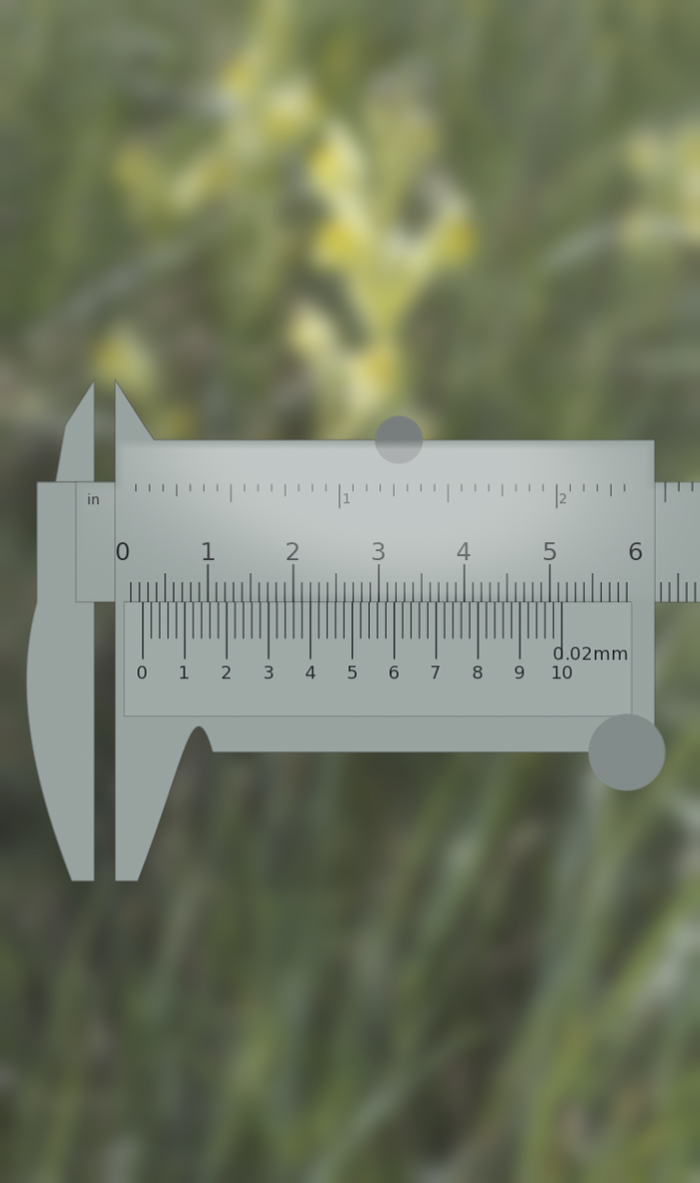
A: 2.4 mm
